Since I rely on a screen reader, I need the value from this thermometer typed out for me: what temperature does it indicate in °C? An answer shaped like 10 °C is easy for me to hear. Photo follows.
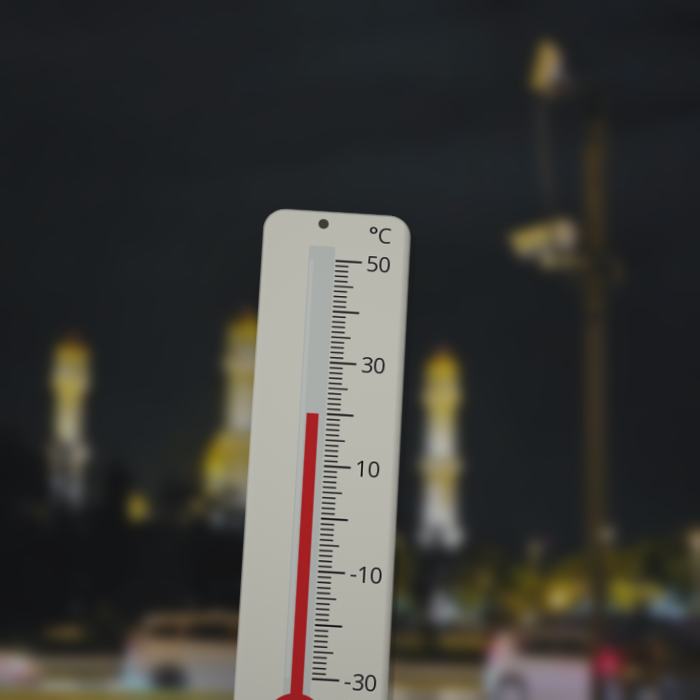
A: 20 °C
